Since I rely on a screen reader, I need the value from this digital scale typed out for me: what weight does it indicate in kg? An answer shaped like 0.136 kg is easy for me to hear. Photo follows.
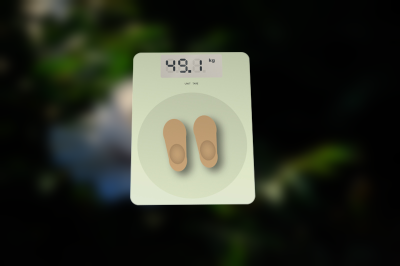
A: 49.1 kg
